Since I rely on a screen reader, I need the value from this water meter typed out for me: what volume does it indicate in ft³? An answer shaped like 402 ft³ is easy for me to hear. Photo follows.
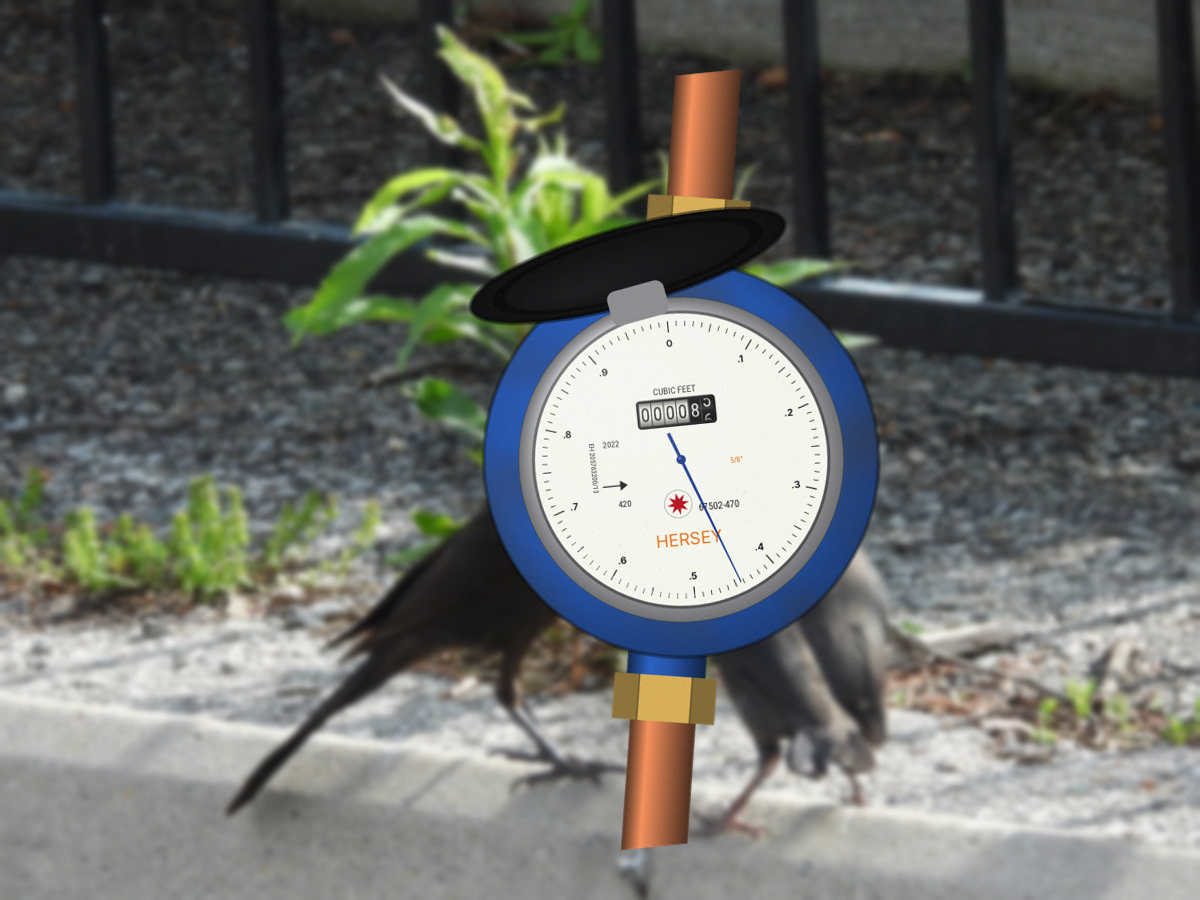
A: 85.44 ft³
